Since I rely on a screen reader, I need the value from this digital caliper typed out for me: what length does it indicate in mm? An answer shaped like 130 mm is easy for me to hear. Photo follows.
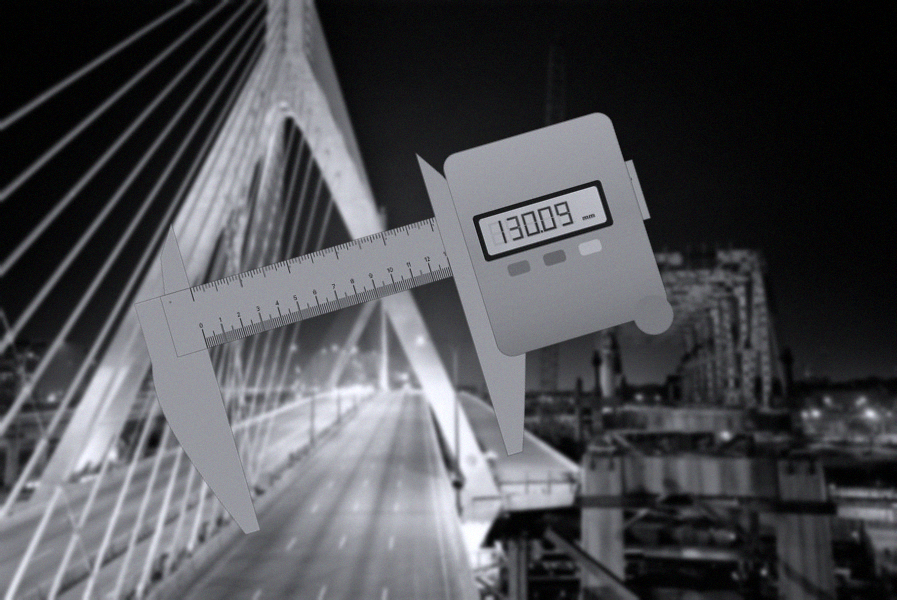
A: 130.09 mm
